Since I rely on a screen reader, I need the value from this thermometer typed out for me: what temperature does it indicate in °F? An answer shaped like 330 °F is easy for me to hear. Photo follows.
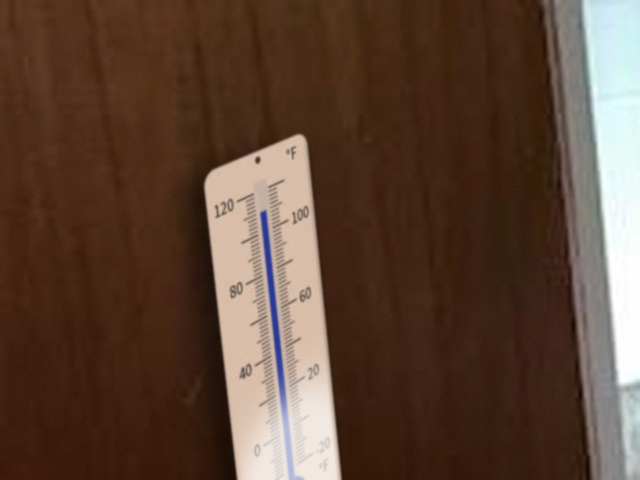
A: 110 °F
